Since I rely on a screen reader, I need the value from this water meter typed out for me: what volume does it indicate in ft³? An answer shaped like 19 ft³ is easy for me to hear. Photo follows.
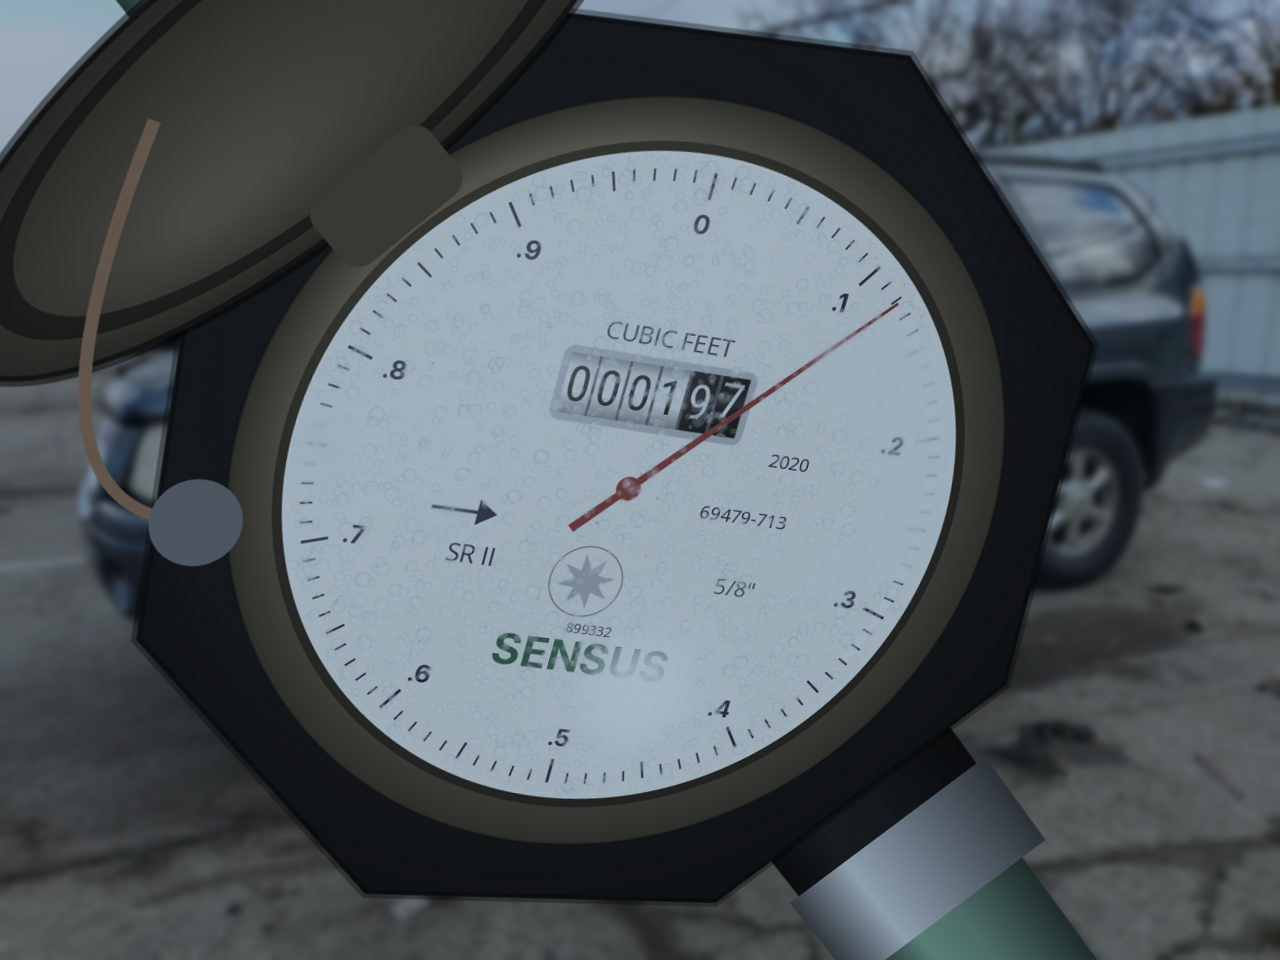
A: 197.12 ft³
